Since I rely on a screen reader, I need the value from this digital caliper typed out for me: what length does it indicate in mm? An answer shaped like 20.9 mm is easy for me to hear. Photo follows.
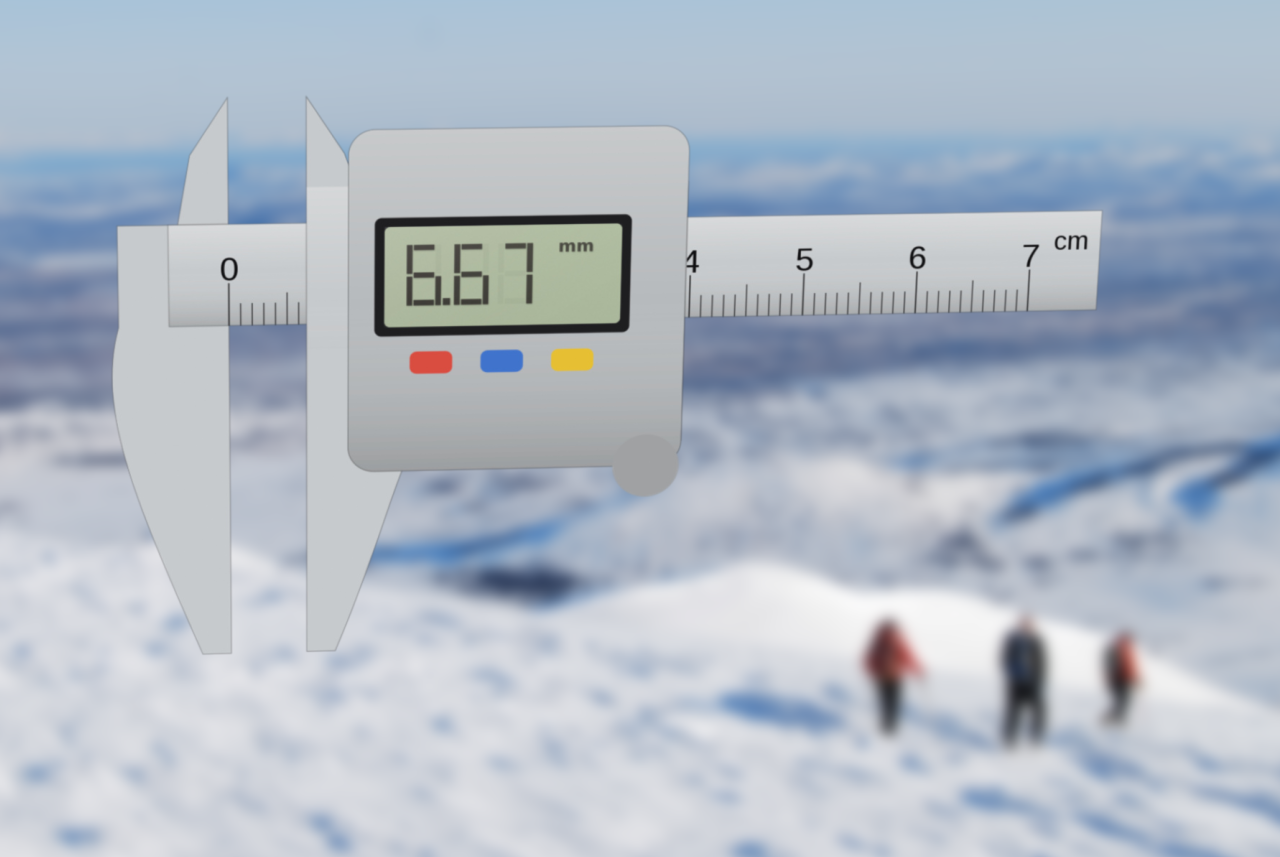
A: 6.67 mm
